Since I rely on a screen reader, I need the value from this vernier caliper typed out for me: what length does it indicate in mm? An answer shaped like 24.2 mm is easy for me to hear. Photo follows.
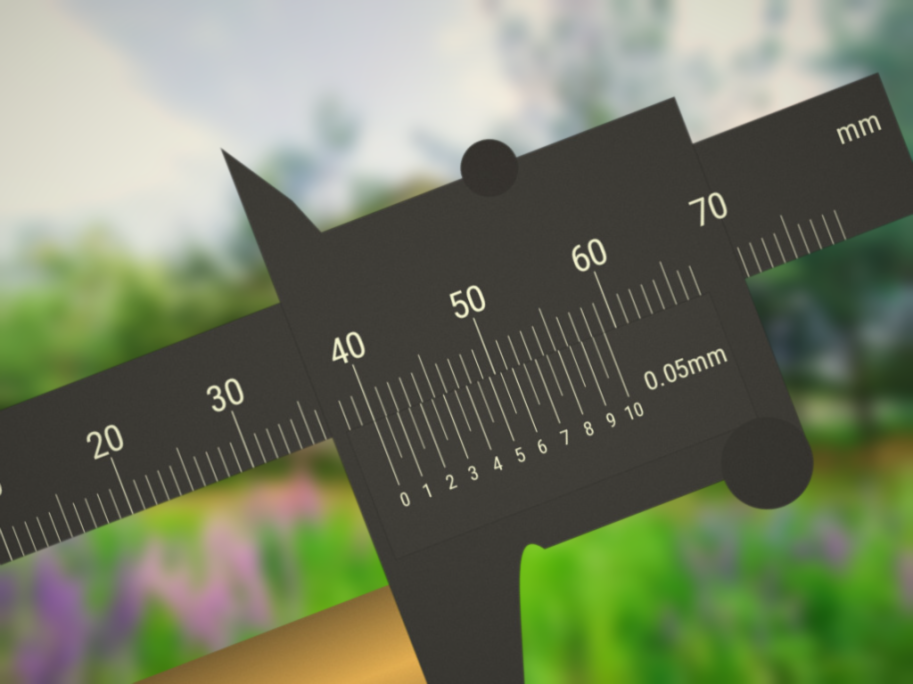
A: 40.0 mm
